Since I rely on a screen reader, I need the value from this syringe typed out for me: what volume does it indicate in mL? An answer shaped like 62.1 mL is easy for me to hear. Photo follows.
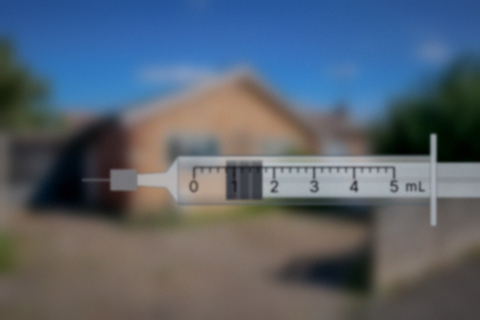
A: 0.8 mL
